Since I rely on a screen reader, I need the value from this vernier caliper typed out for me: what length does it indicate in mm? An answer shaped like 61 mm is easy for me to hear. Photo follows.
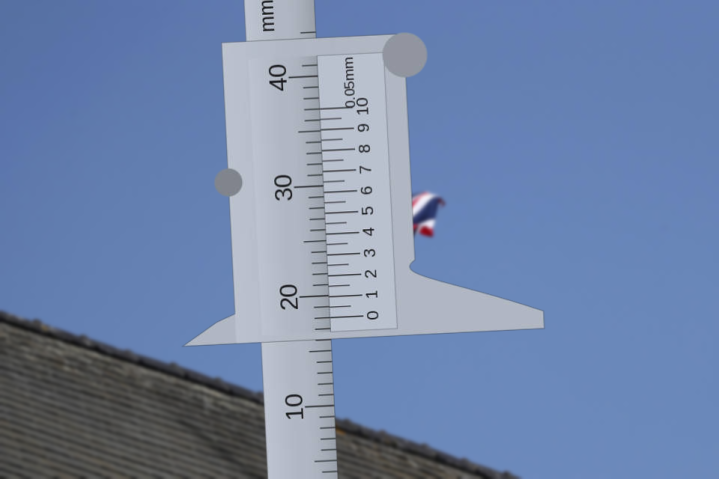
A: 18.0 mm
